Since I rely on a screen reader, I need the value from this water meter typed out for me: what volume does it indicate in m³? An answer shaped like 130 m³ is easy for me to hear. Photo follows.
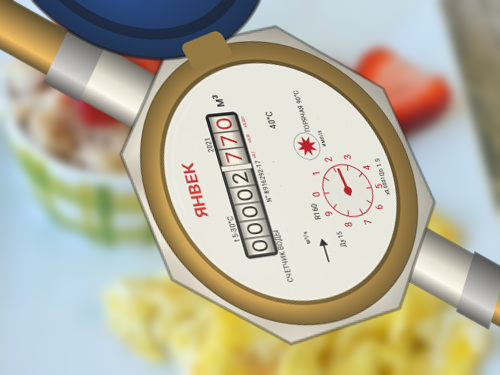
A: 2.7702 m³
